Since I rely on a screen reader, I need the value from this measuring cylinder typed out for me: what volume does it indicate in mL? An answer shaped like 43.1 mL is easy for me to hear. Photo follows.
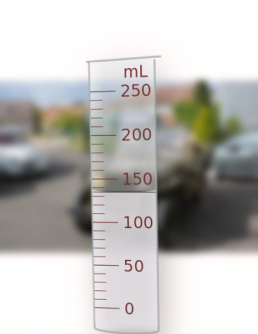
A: 135 mL
